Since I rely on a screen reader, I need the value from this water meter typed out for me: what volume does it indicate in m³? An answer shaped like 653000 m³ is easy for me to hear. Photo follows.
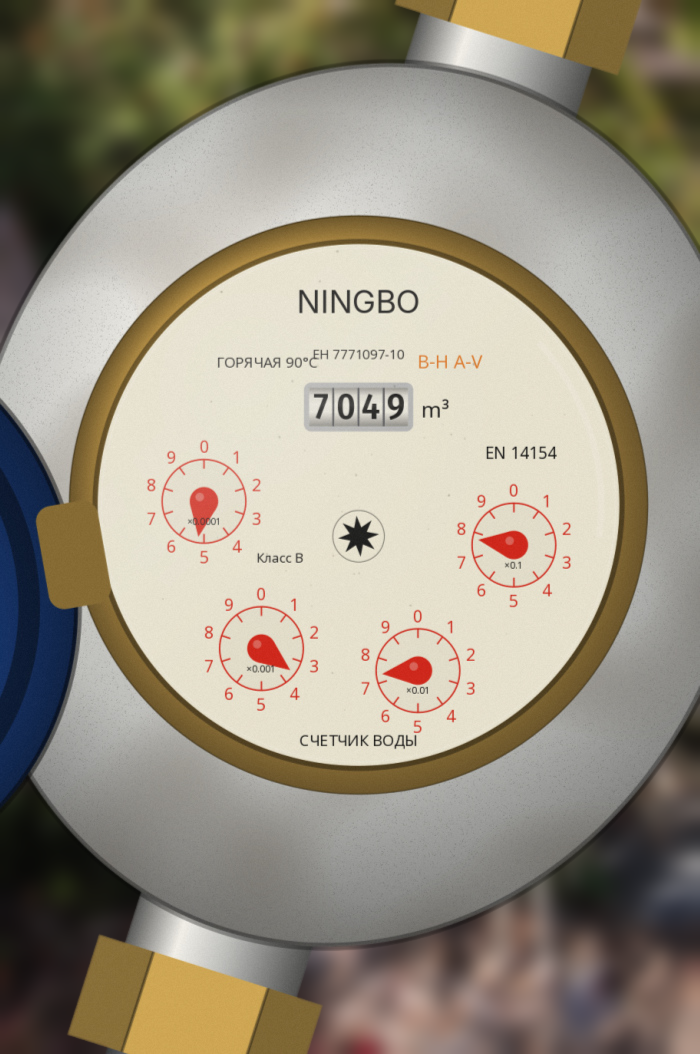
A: 7049.7735 m³
